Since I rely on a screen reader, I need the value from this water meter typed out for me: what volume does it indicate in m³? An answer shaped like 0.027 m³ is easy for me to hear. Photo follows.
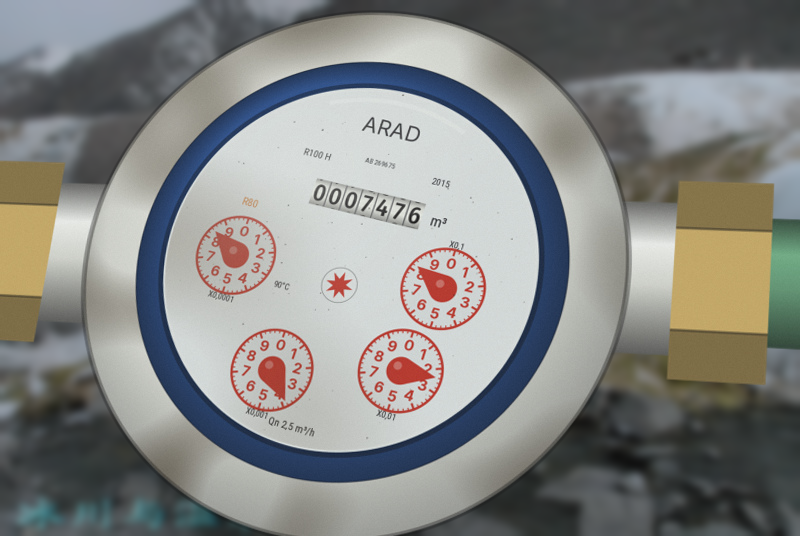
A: 7476.8238 m³
